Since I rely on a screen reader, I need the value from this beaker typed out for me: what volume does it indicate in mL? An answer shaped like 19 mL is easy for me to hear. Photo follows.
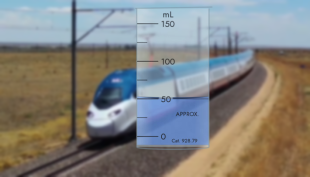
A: 50 mL
